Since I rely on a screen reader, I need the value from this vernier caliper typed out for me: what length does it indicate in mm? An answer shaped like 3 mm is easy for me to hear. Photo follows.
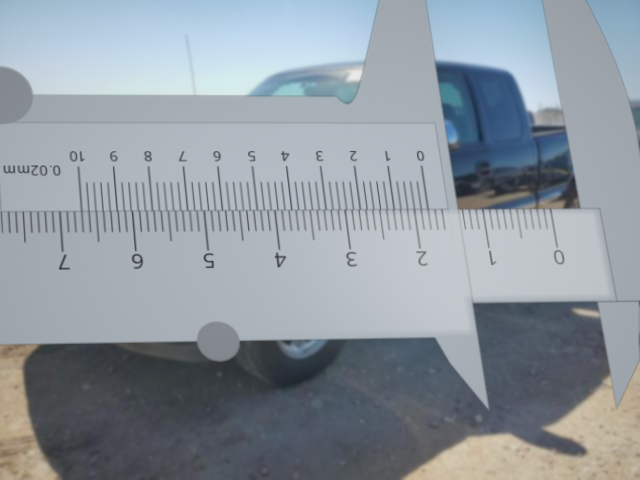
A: 18.0 mm
